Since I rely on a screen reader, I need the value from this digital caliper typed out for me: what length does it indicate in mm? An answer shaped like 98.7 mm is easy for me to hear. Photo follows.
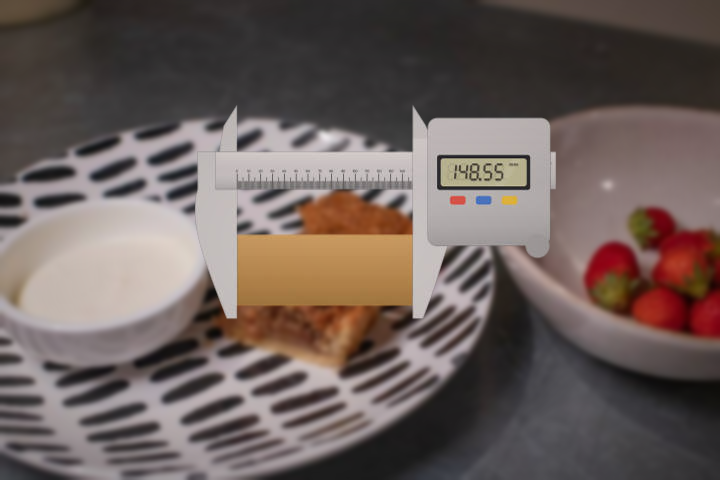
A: 148.55 mm
